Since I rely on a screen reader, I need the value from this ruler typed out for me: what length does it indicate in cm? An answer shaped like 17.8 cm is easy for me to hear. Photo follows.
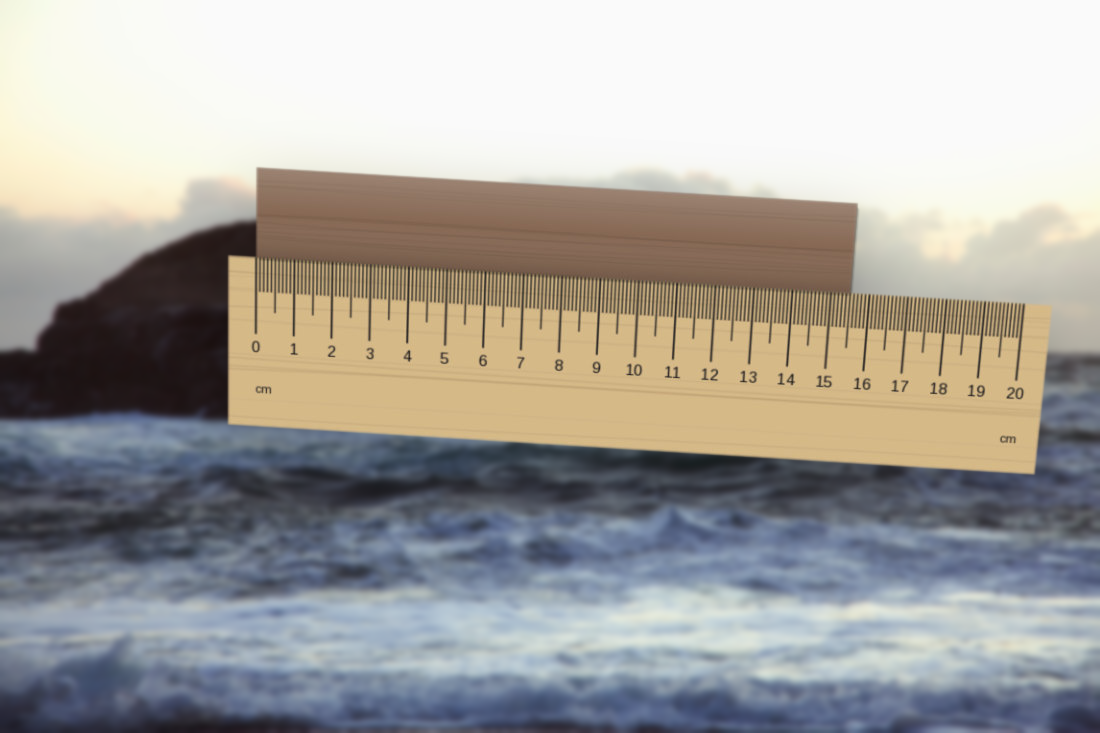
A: 15.5 cm
